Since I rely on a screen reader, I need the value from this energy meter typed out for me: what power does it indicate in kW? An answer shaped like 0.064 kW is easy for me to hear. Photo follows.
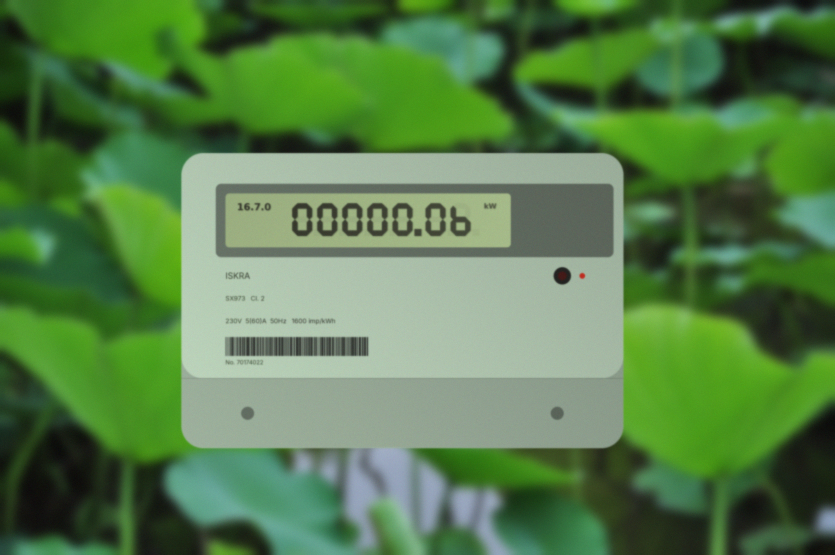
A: 0.06 kW
